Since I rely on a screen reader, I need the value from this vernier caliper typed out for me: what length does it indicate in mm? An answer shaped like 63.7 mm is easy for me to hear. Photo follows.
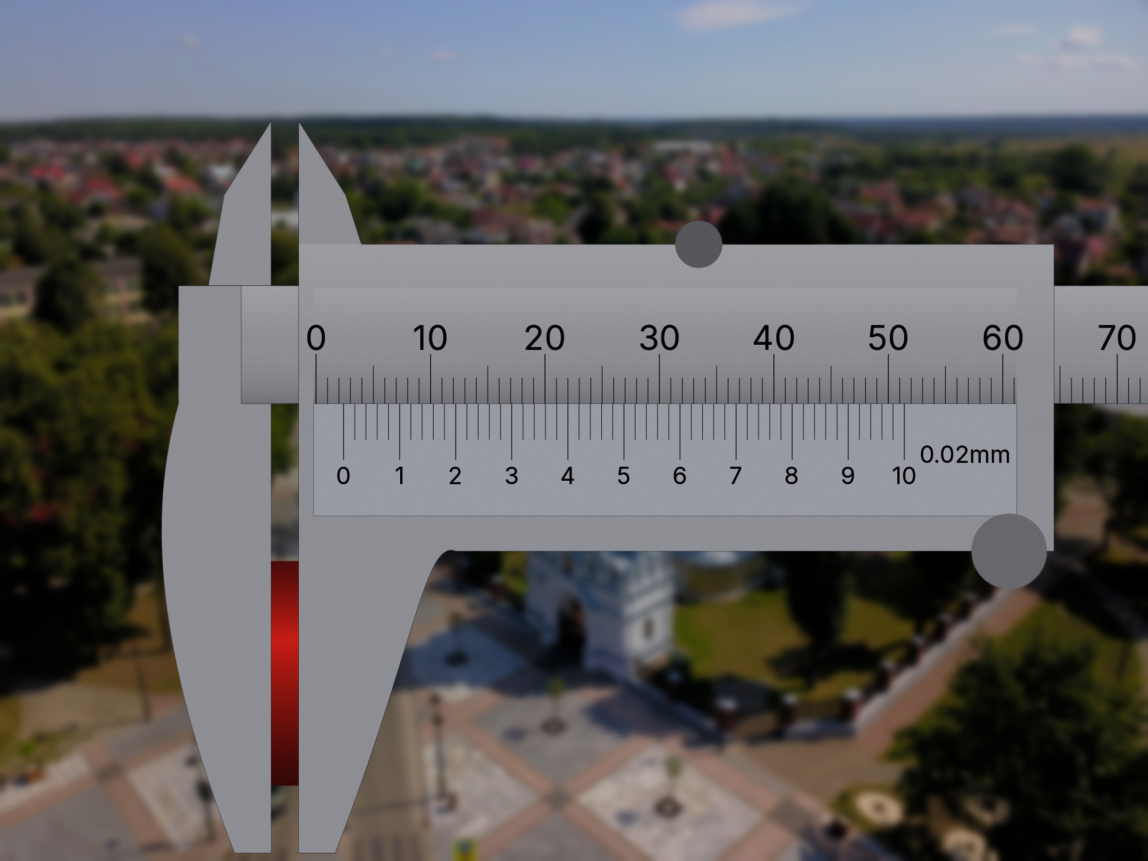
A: 2.4 mm
